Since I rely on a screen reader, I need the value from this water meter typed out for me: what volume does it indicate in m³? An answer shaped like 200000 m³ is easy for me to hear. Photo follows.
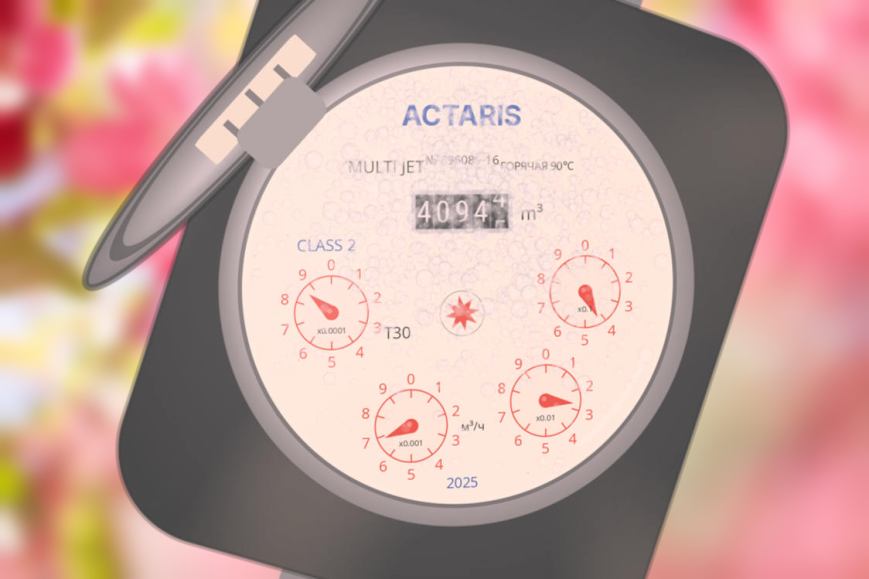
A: 40944.4268 m³
